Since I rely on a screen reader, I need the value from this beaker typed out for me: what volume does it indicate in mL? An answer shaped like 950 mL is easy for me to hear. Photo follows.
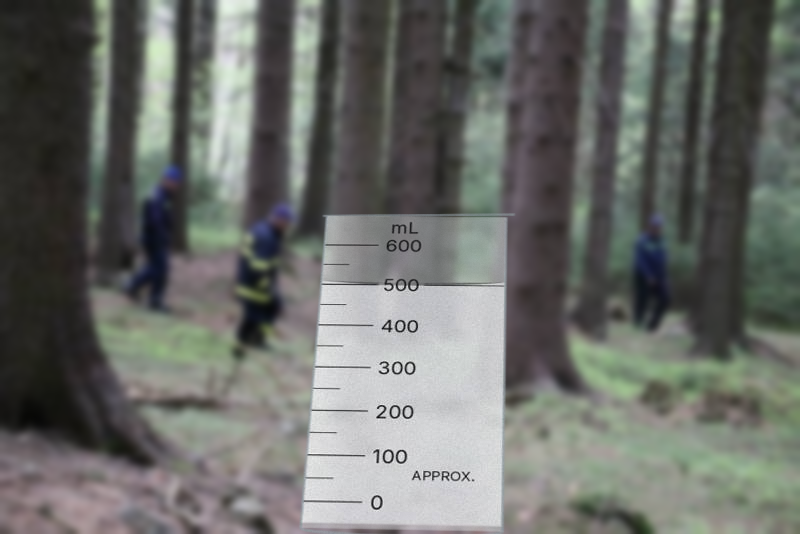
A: 500 mL
